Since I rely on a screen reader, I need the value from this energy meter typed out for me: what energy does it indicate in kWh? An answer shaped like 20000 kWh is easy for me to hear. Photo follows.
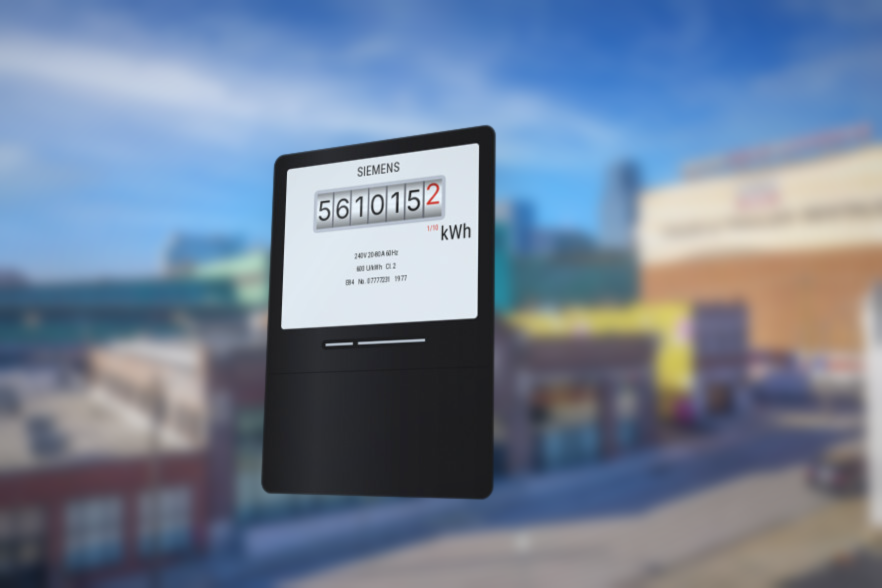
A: 561015.2 kWh
